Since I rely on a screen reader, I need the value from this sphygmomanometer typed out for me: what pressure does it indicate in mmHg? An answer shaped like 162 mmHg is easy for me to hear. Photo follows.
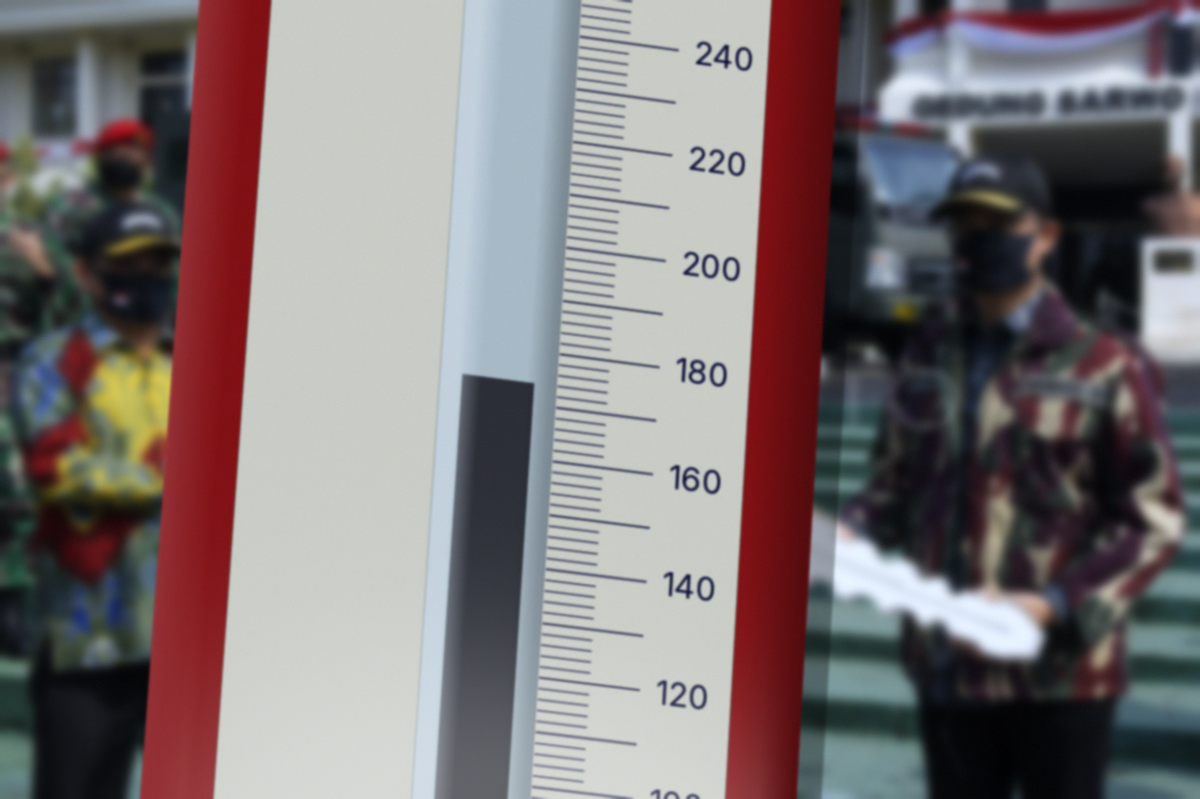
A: 174 mmHg
